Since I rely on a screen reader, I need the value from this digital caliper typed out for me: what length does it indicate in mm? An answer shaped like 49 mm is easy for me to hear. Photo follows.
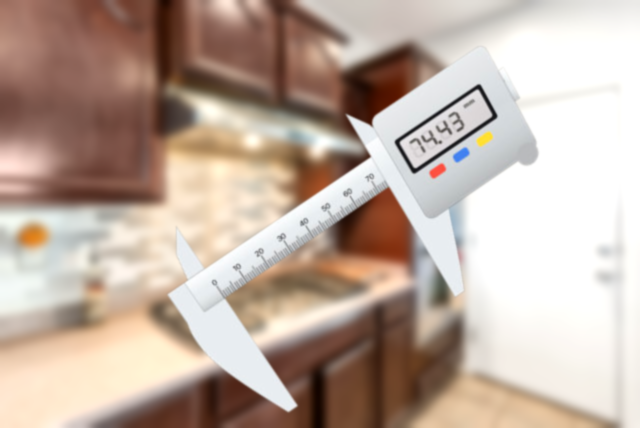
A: 74.43 mm
